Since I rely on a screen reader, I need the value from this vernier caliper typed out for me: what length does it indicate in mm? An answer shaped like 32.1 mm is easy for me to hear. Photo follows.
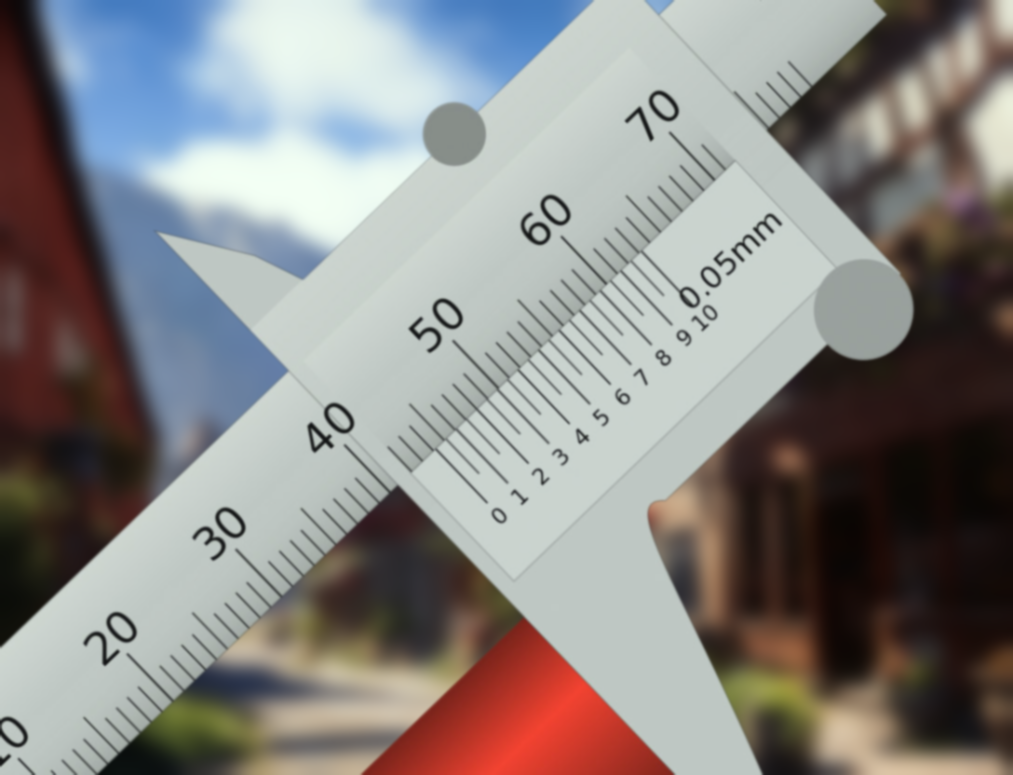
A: 44.2 mm
